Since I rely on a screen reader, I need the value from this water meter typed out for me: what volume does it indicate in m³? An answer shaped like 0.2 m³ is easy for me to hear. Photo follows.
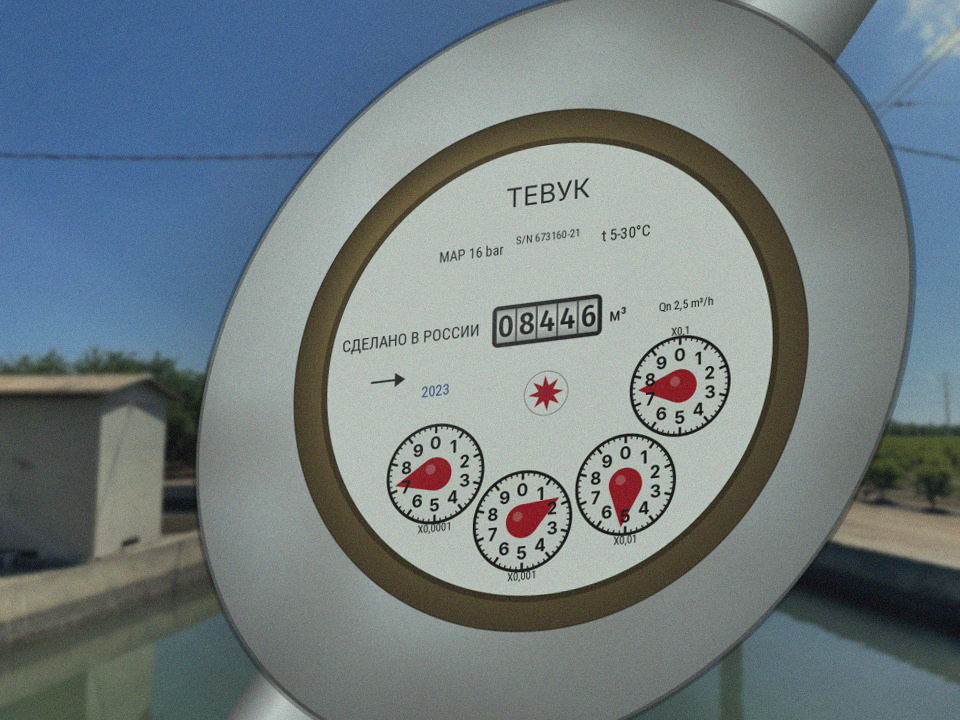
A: 8446.7517 m³
